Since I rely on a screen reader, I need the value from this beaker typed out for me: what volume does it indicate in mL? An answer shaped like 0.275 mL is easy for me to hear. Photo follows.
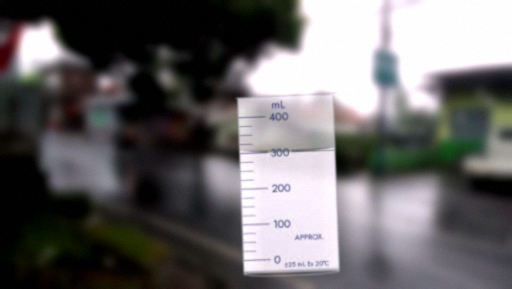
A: 300 mL
